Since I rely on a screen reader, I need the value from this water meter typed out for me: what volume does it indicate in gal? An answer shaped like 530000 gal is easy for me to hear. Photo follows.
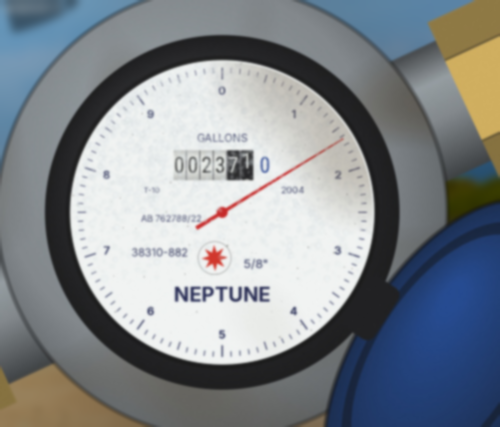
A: 23711.6 gal
